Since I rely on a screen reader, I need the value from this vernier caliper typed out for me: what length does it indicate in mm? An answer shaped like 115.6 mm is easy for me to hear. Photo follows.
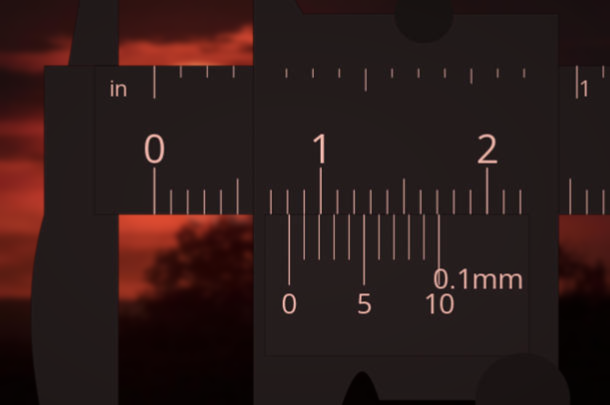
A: 8.1 mm
